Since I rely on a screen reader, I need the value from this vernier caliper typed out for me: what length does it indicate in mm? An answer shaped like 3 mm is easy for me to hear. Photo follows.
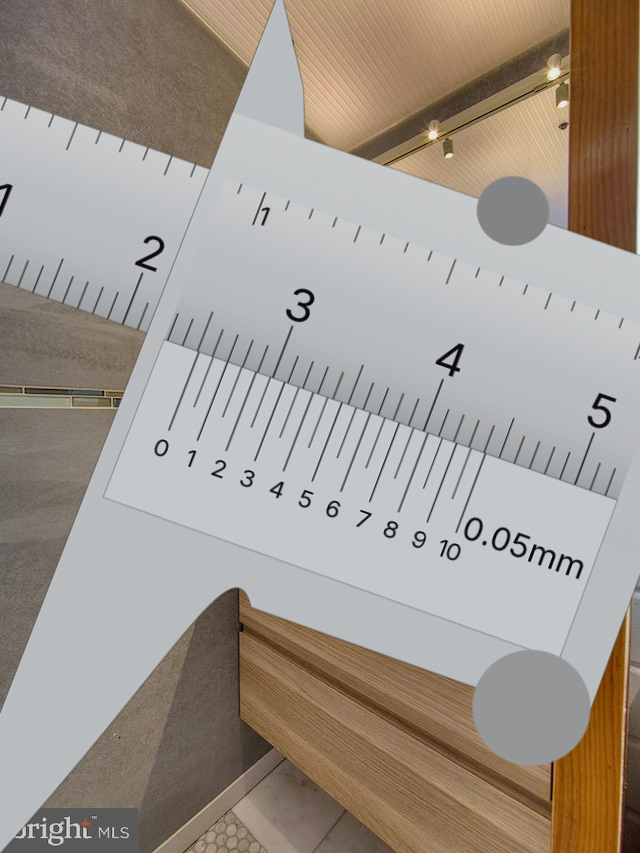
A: 25.1 mm
